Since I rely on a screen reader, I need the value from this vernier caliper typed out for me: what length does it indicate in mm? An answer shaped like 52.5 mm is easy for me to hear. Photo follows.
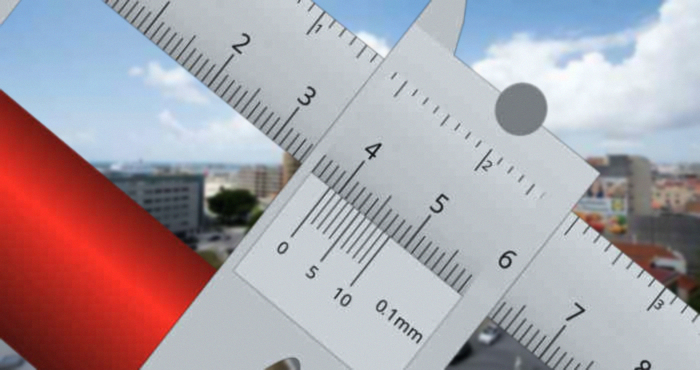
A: 38.8 mm
